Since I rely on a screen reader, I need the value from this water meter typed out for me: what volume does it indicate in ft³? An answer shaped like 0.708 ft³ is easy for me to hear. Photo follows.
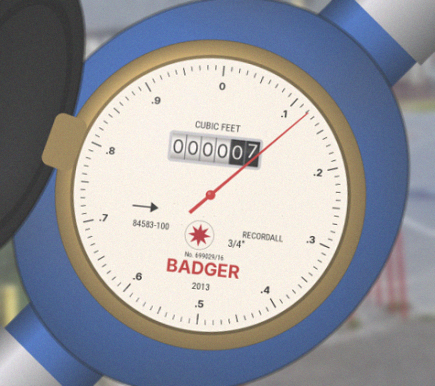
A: 7.12 ft³
